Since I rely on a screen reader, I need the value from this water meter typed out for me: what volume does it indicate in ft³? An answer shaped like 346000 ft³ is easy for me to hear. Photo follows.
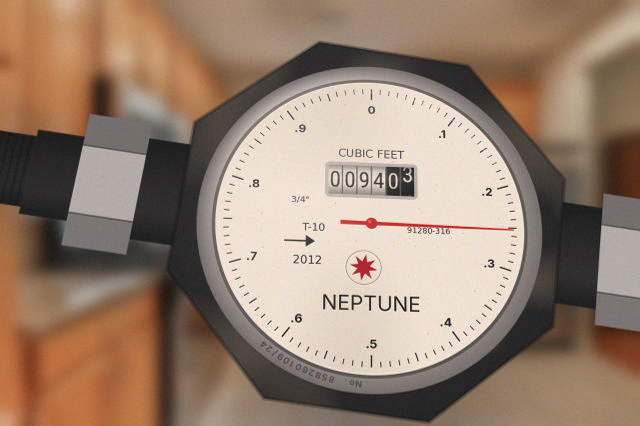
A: 9403.25 ft³
